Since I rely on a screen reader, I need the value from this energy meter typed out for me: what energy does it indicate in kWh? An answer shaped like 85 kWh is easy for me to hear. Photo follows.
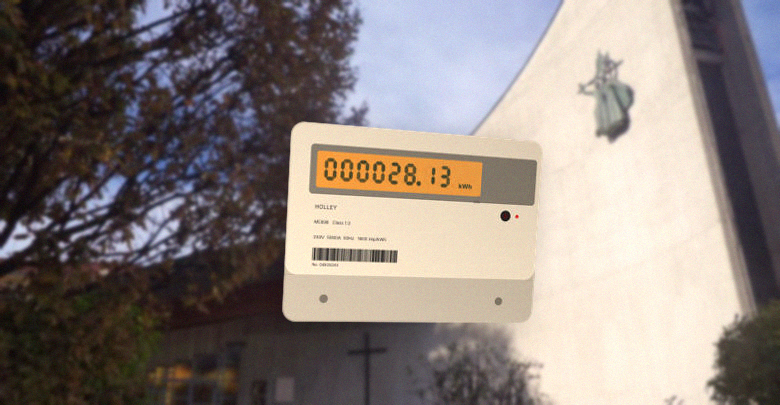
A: 28.13 kWh
